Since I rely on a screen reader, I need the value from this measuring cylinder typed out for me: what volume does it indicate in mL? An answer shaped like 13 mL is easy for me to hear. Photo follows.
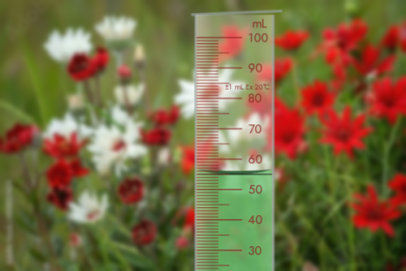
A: 55 mL
